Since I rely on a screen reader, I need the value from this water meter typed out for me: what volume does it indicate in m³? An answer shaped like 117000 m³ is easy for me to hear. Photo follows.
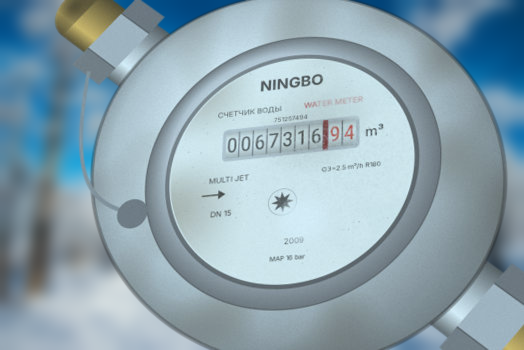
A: 67316.94 m³
